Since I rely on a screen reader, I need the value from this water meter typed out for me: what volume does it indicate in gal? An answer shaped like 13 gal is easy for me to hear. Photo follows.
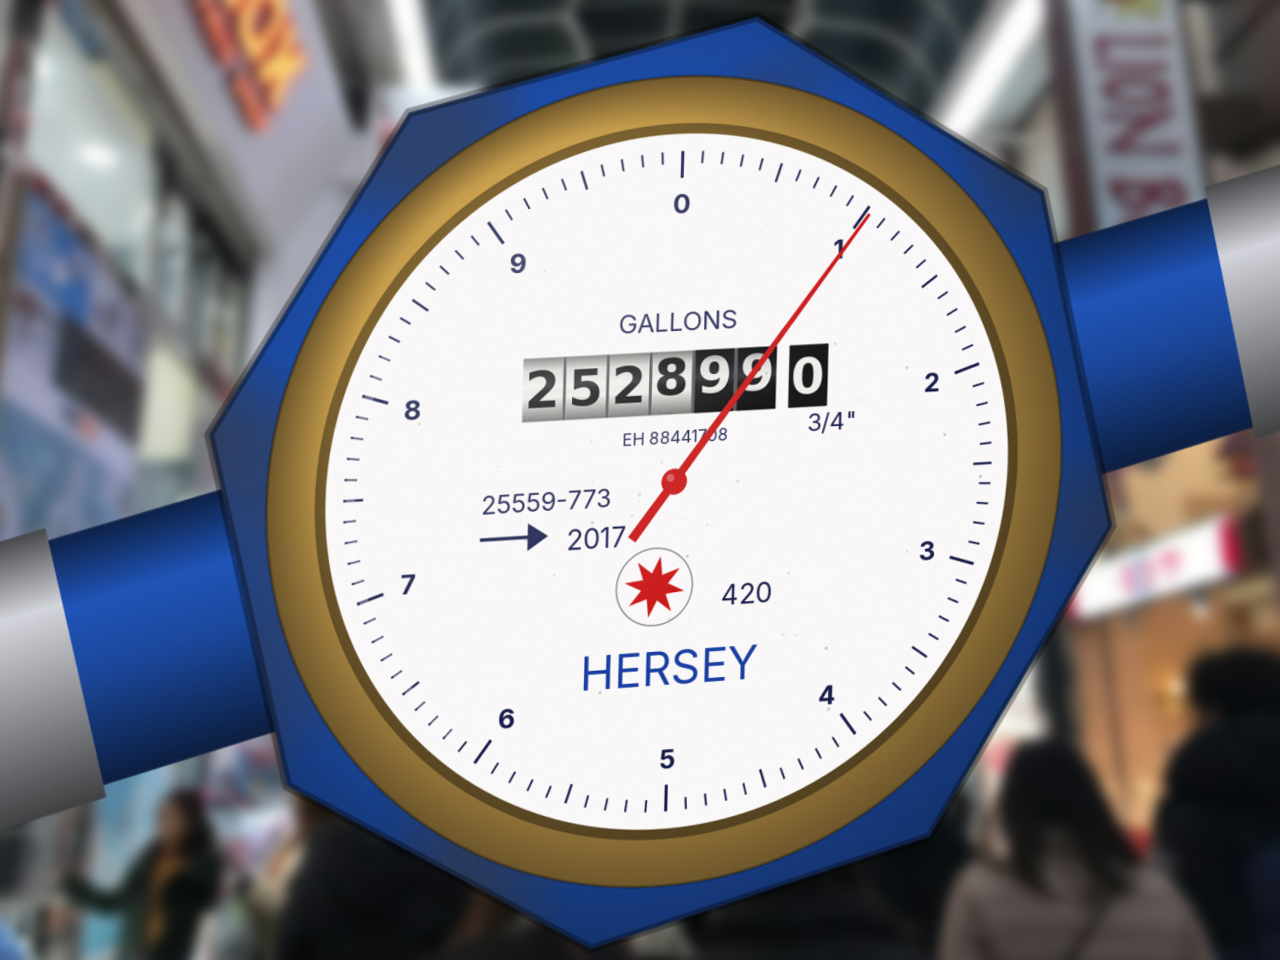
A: 2528991.0 gal
